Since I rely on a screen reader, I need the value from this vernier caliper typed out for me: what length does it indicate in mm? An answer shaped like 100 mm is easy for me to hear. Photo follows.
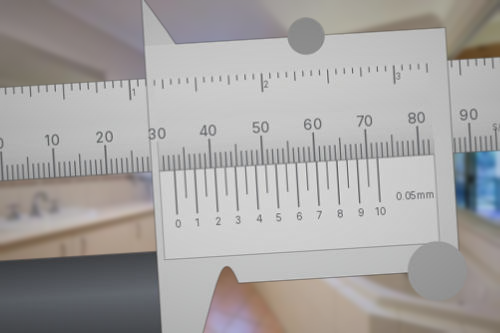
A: 33.0 mm
